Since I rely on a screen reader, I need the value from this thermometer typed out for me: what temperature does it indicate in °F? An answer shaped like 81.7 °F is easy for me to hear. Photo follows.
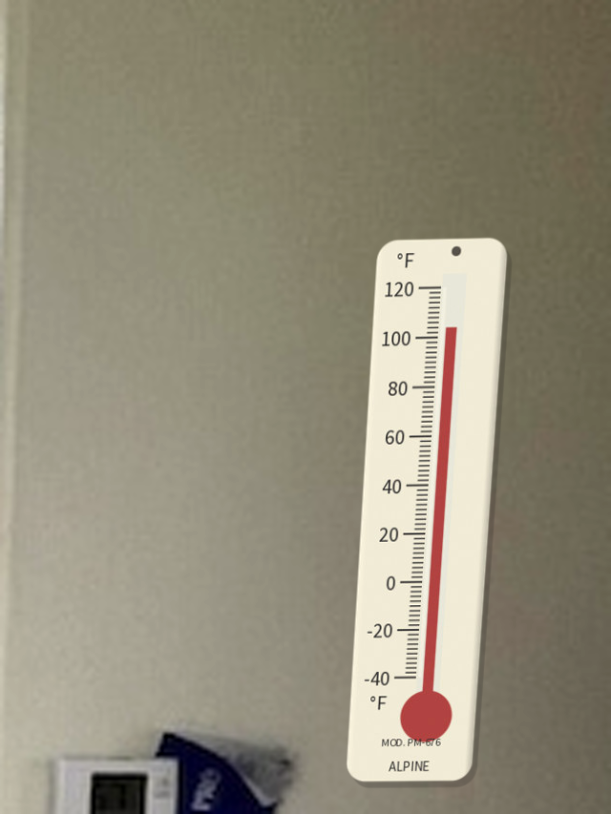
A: 104 °F
